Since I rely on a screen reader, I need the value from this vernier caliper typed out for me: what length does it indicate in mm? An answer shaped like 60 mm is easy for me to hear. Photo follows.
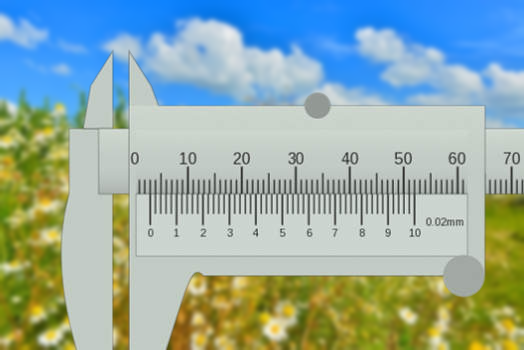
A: 3.0 mm
